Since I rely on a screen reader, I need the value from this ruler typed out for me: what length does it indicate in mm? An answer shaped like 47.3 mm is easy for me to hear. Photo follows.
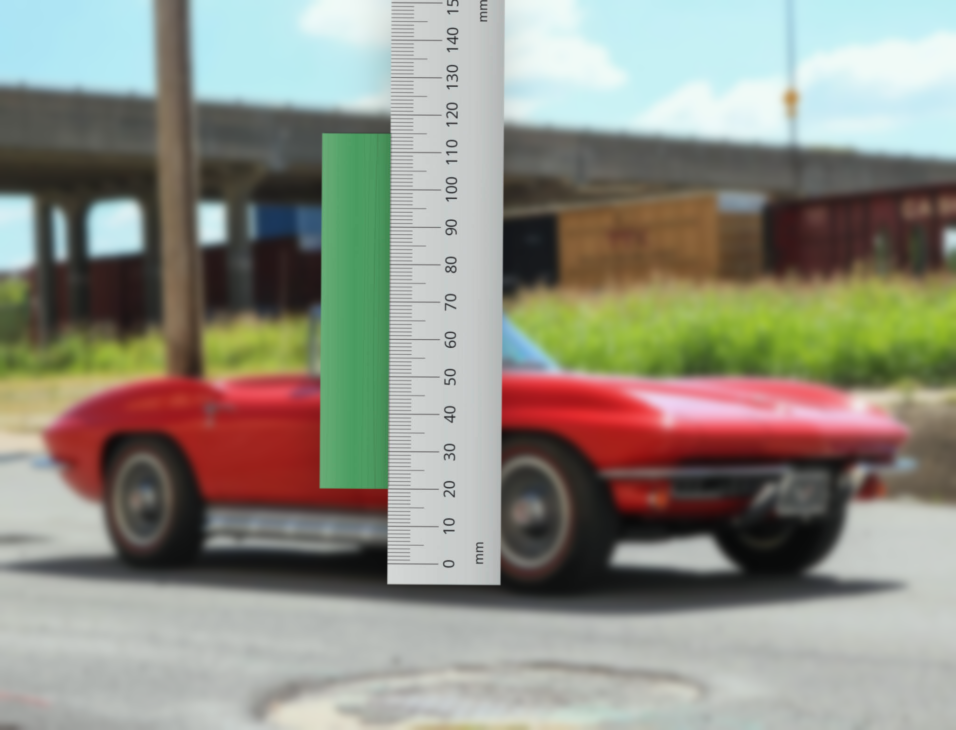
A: 95 mm
